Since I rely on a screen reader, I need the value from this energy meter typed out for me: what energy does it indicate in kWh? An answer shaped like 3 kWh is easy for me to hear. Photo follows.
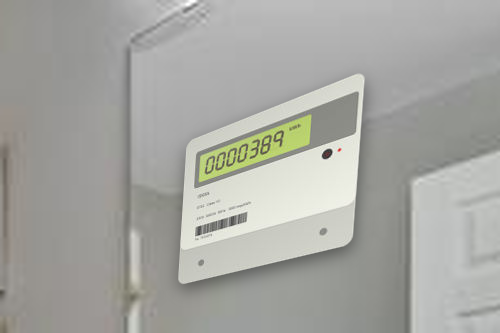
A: 389 kWh
